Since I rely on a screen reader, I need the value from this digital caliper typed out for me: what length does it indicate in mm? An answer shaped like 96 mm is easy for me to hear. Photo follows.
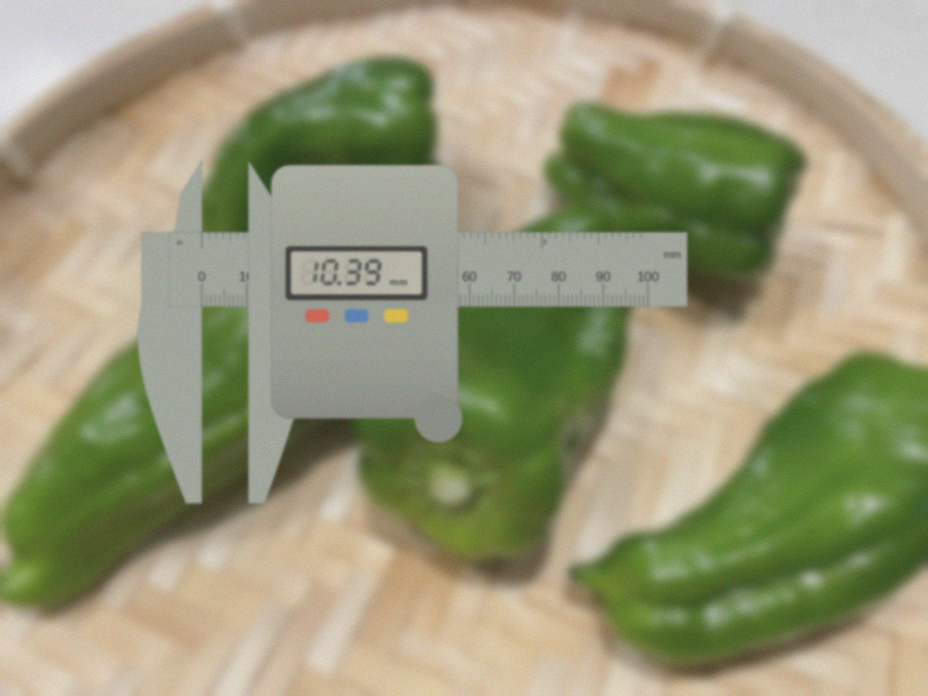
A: 10.39 mm
